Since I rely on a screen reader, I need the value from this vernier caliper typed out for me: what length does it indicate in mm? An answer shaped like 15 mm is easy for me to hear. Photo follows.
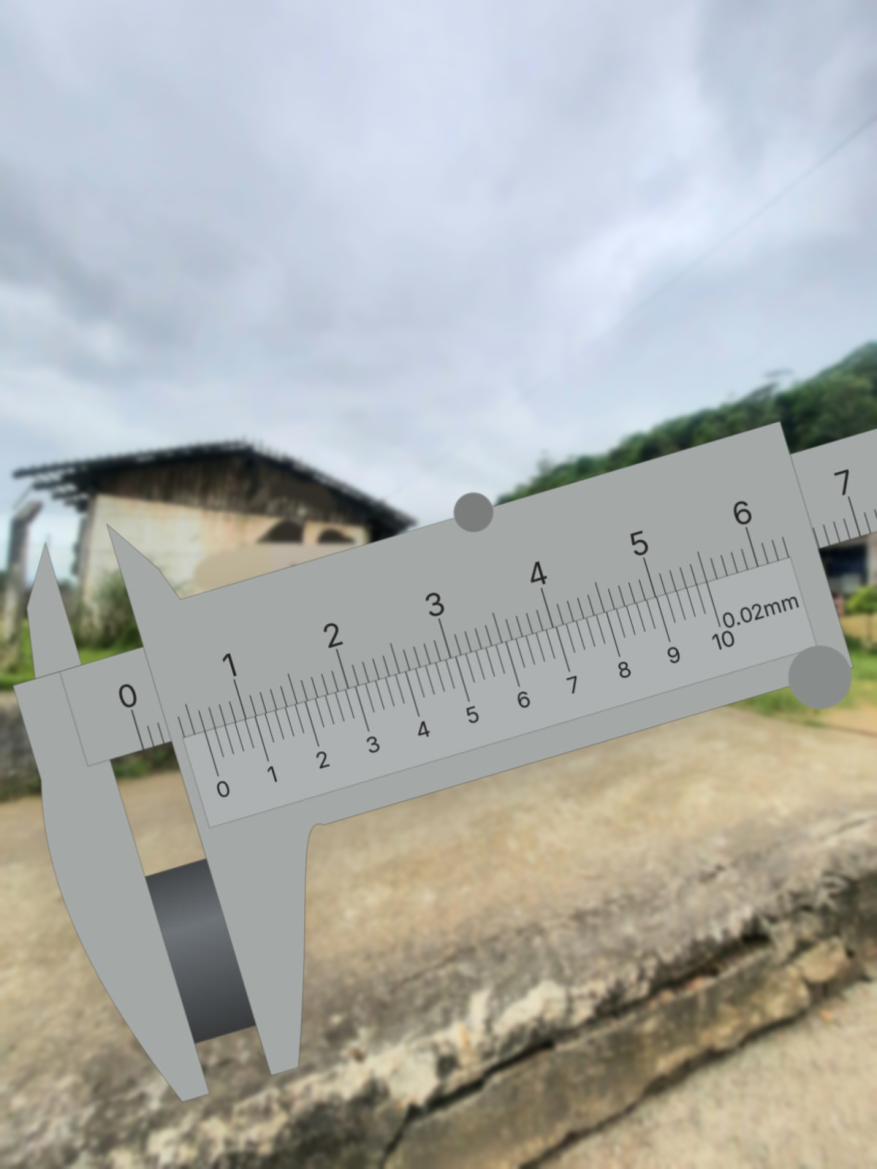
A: 6.0 mm
